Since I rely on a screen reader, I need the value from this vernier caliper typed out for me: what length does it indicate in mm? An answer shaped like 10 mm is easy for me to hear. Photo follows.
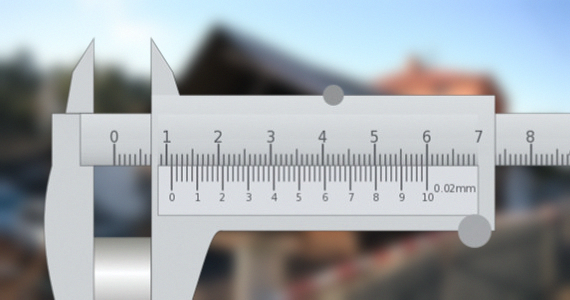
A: 11.0 mm
